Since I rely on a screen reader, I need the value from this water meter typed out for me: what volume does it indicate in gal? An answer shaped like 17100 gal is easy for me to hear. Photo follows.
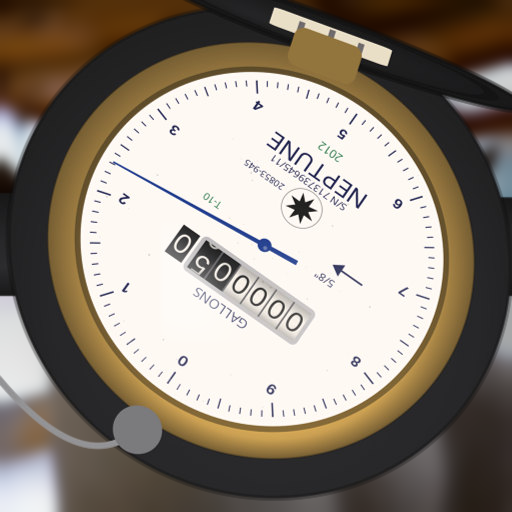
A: 52.3 gal
